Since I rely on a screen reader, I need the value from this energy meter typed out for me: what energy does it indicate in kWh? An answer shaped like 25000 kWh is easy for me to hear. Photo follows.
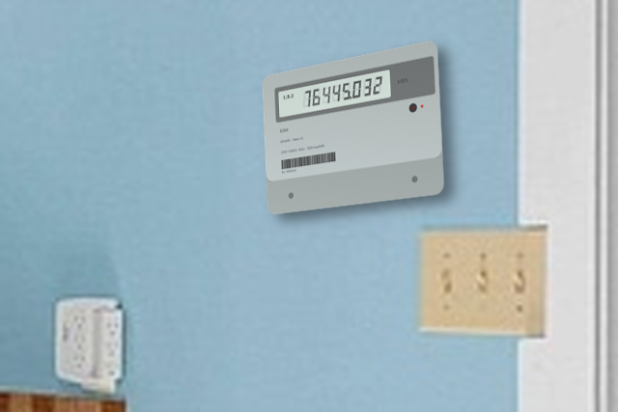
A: 76445.032 kWh
